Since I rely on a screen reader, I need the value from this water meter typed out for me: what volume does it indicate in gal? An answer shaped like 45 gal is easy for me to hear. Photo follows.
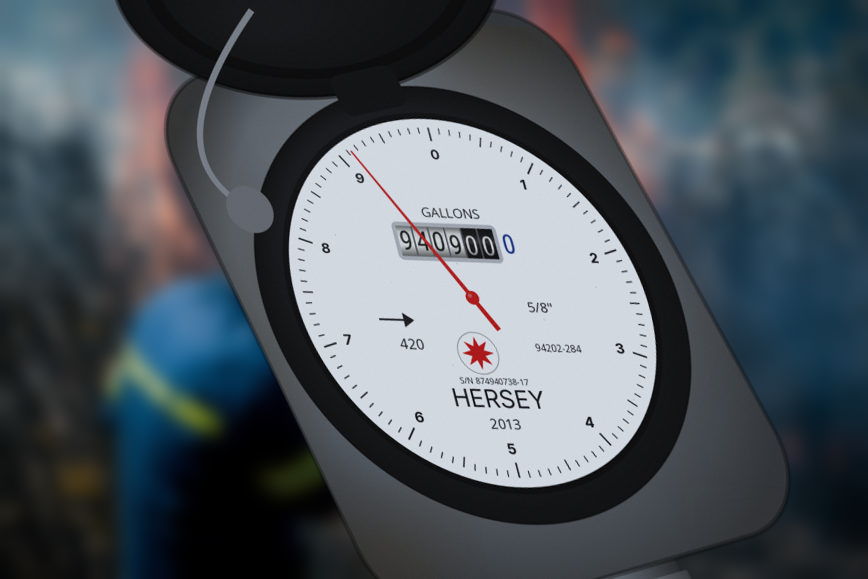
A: 9408999.1 gal
